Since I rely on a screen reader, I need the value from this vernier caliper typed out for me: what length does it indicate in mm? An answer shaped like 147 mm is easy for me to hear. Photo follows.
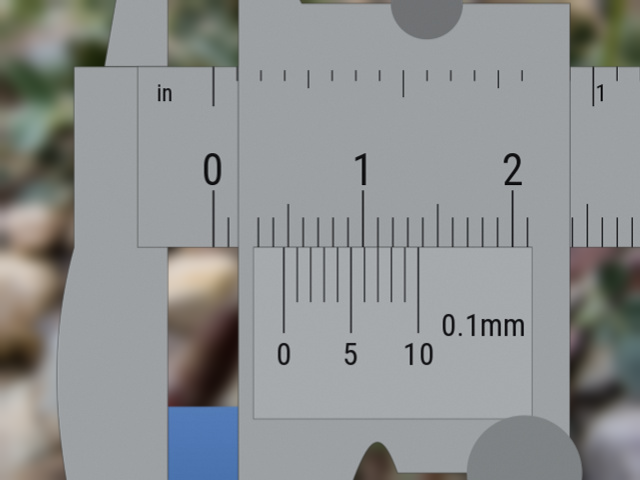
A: 4.7 mm
